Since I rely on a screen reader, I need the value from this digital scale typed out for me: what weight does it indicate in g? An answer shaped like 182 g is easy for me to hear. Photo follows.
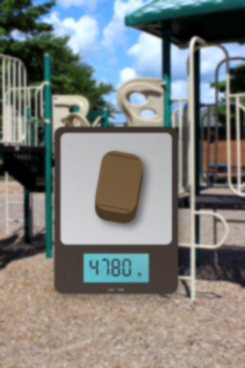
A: 4780 g
